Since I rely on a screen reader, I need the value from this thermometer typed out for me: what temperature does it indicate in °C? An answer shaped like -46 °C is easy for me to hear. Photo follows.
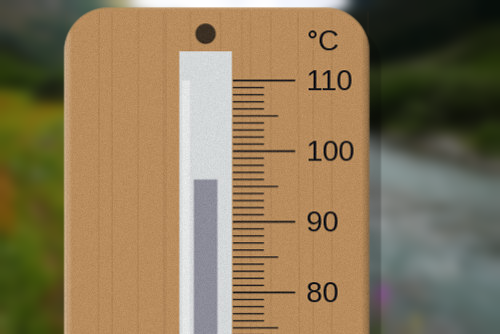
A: 96 °C
